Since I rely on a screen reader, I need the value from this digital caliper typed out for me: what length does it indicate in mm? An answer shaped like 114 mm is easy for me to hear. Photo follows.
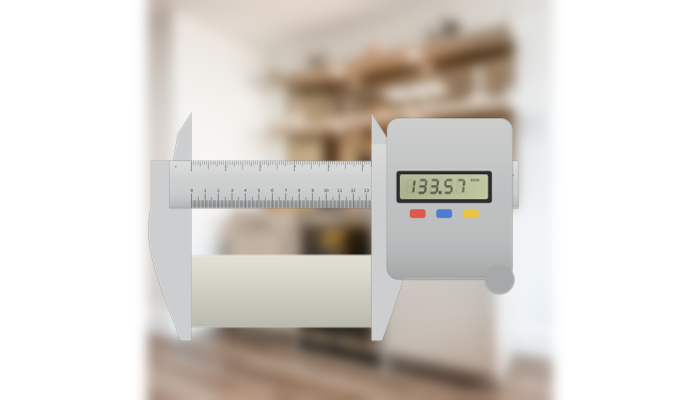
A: 133.57 mm
